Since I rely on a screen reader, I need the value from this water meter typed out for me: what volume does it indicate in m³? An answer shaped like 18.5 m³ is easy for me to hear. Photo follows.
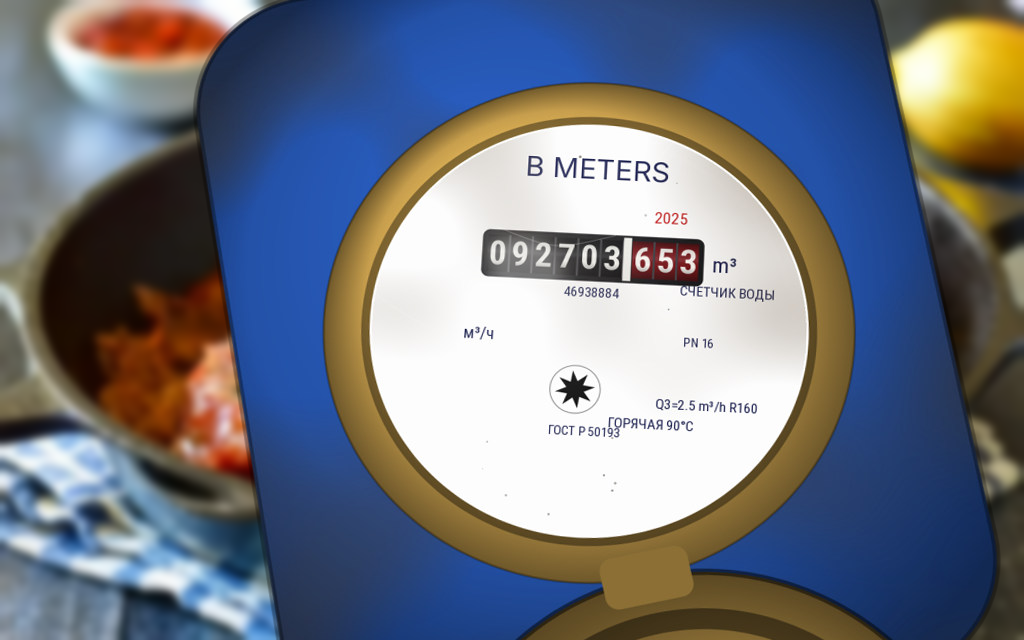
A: 92703.653 m³
